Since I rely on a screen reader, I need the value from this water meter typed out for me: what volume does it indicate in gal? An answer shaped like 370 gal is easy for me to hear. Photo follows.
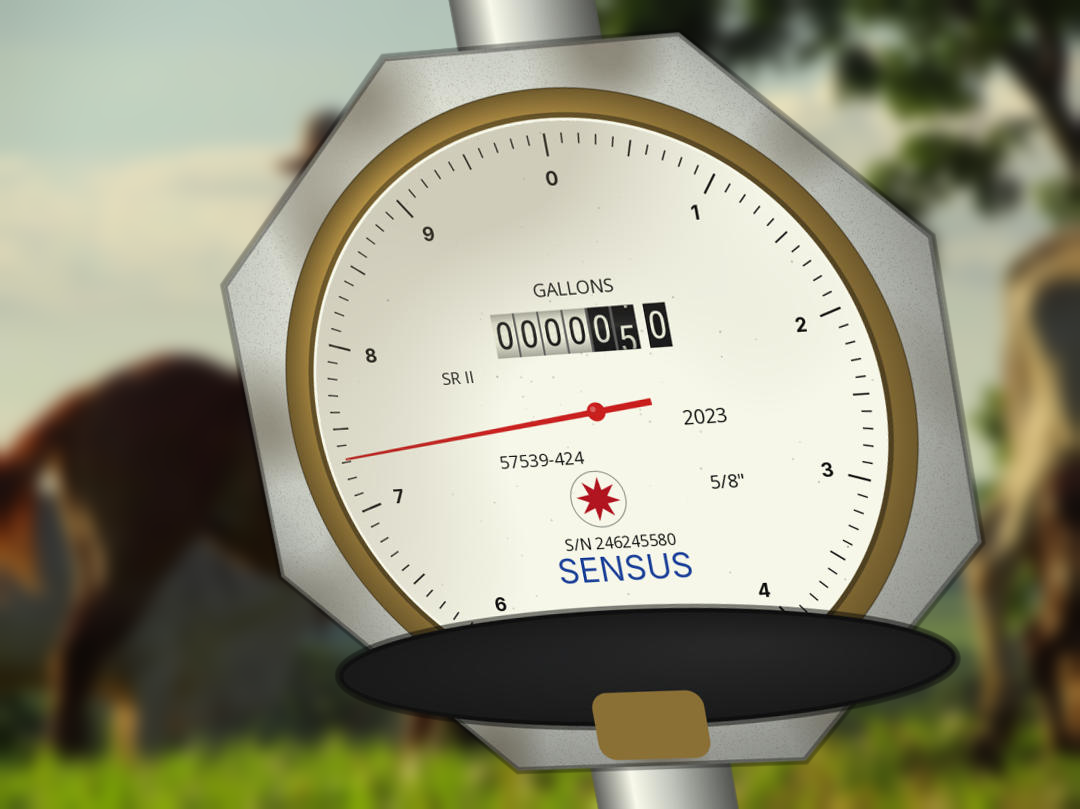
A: 47.3 gal
